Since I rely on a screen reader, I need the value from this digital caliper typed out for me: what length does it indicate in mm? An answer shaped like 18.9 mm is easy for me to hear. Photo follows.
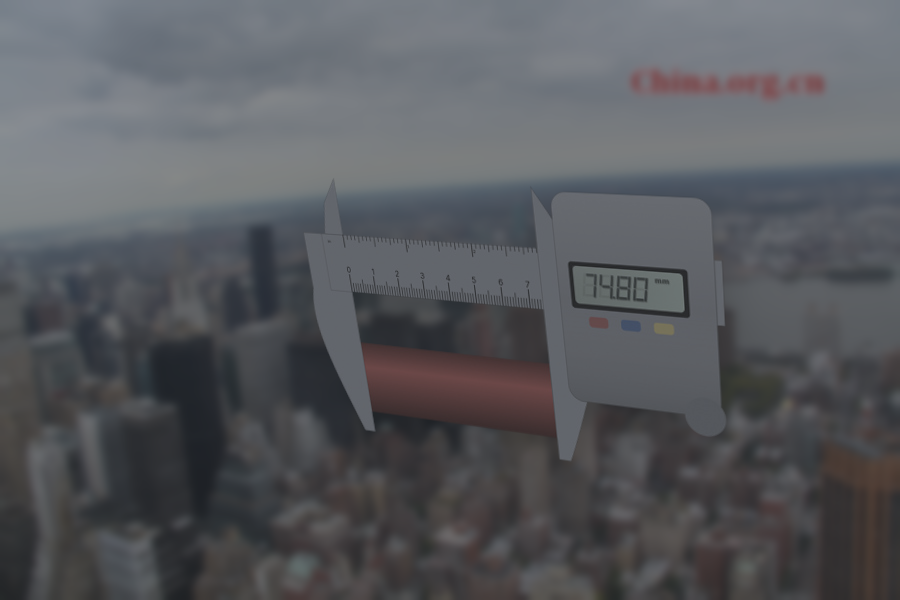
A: 74.80 mm
